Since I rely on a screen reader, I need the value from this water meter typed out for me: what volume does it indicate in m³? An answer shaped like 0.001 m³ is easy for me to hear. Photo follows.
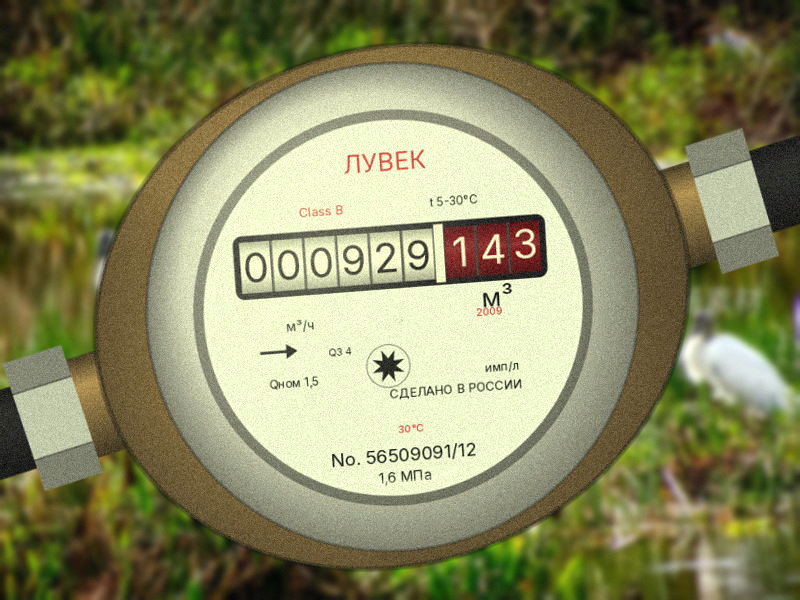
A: 929.143 m³
